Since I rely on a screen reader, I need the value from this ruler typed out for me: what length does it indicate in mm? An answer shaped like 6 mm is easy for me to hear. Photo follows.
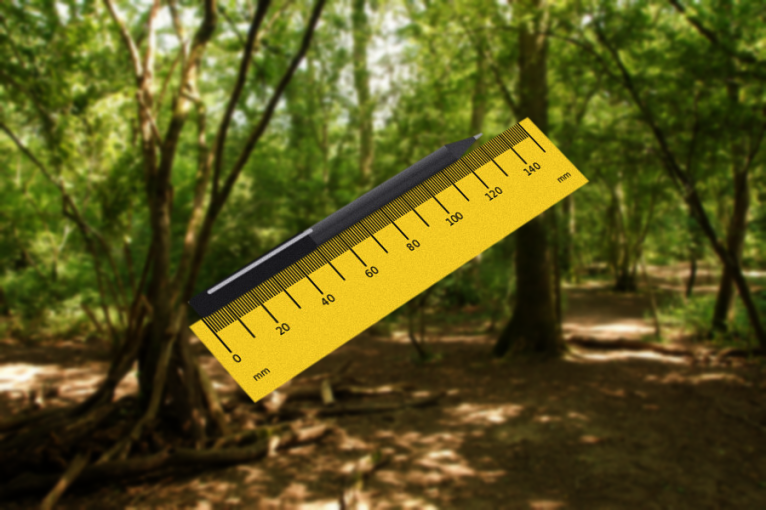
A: 135 mm
